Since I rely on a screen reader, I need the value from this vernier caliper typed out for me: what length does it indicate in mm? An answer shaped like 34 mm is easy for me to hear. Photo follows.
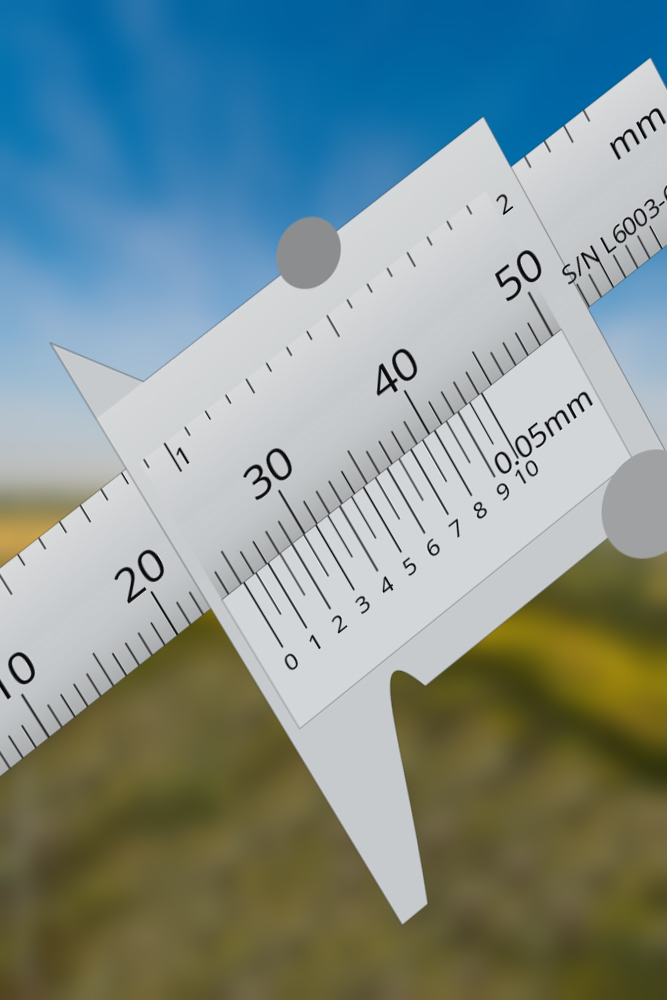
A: 25.2 mm
